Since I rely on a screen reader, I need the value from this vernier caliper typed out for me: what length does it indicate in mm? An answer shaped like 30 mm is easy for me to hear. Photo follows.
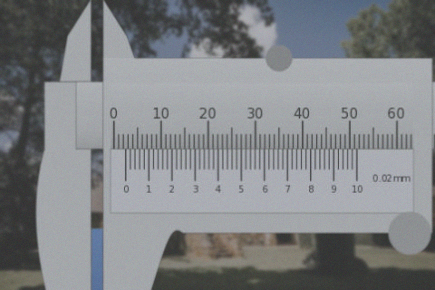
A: 2.5 mm
